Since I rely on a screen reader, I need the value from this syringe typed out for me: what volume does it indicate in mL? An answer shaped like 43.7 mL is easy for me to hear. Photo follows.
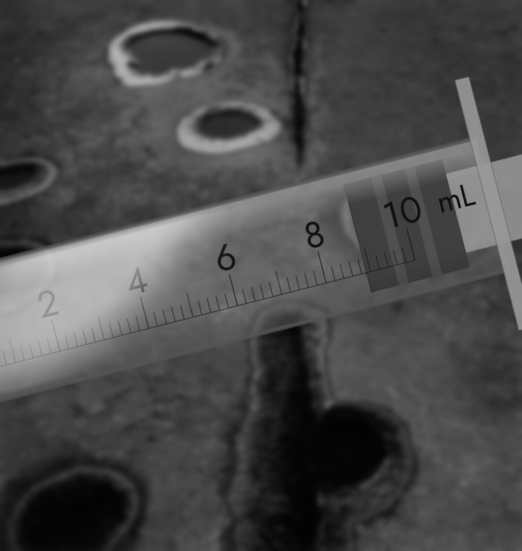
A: 8.9 mL
